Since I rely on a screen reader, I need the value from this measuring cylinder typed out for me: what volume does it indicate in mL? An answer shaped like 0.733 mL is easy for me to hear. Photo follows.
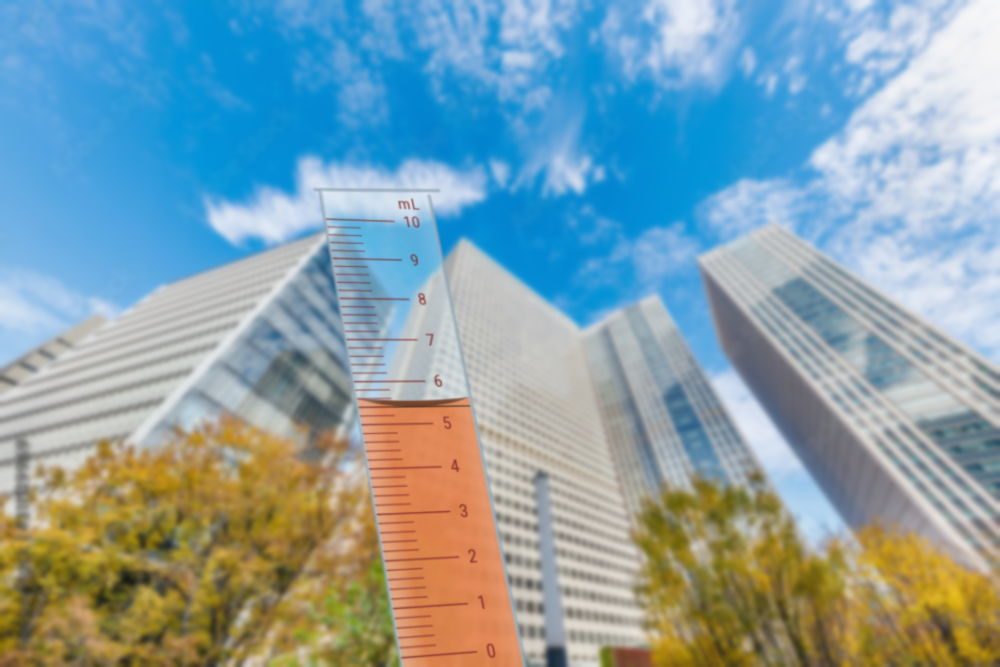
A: 5.4 mL
